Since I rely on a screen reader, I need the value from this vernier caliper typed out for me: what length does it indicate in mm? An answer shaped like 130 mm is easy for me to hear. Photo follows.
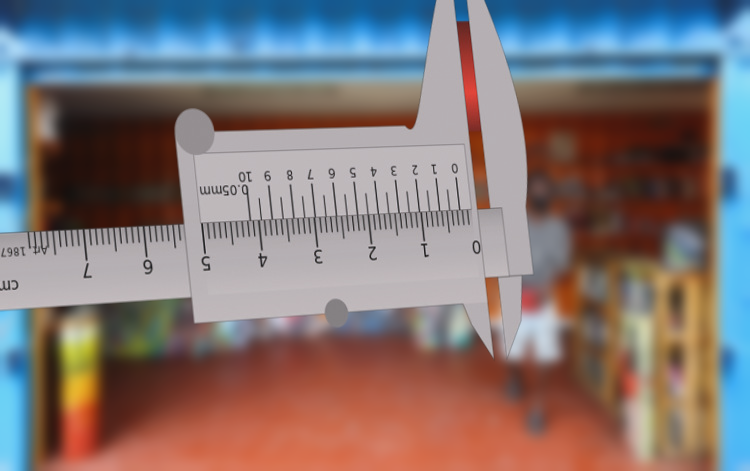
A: 2.5 mm
